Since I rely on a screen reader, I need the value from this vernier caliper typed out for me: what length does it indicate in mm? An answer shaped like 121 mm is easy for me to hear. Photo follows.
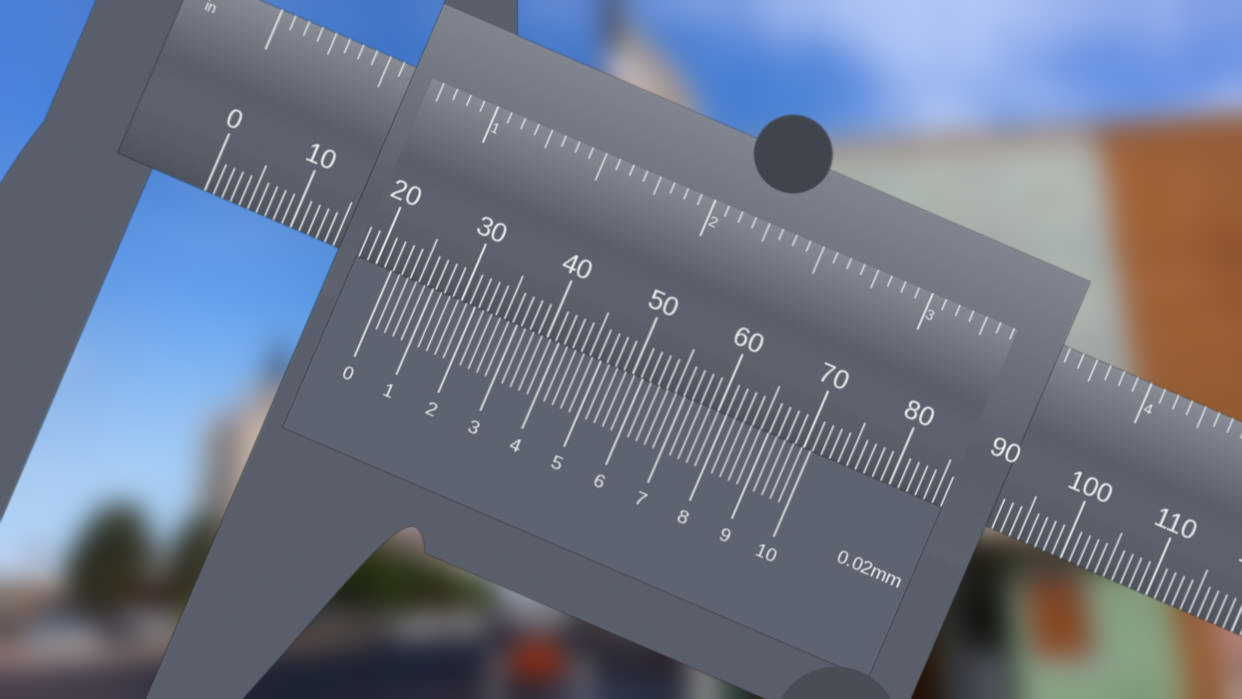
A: 21.8 mm
